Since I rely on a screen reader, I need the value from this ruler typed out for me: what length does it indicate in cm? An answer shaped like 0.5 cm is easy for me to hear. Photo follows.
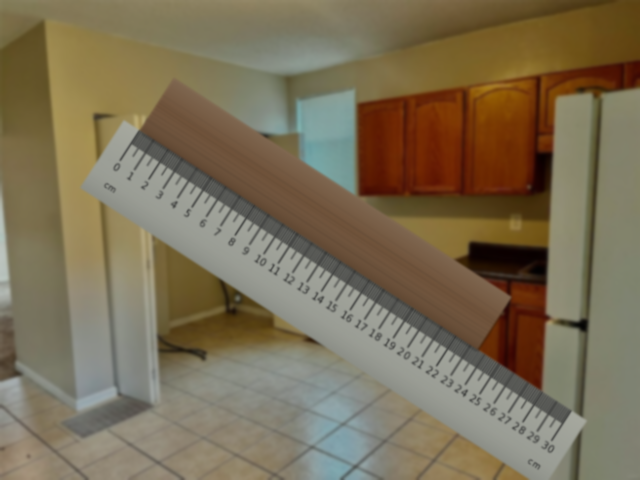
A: 23.5 cm
